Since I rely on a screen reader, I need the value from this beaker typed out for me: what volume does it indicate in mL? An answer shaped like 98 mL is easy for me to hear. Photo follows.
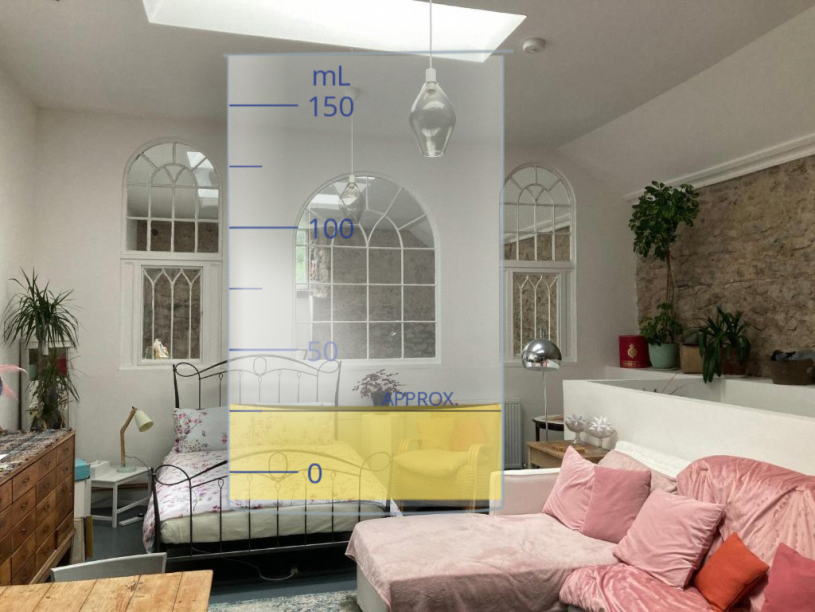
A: 25 mL
